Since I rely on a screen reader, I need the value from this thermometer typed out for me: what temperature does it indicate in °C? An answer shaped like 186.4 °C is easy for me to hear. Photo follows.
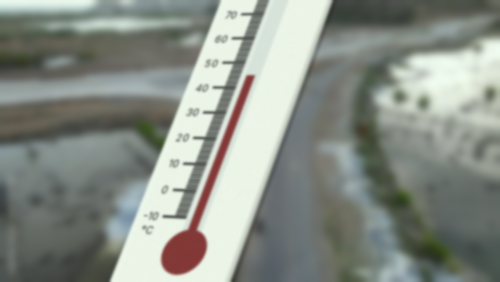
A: 45 °C
